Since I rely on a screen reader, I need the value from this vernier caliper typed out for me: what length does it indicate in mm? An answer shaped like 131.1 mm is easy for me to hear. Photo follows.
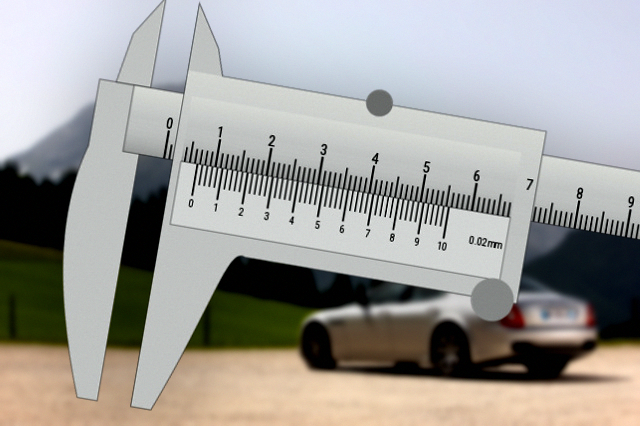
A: 6.5 mm
